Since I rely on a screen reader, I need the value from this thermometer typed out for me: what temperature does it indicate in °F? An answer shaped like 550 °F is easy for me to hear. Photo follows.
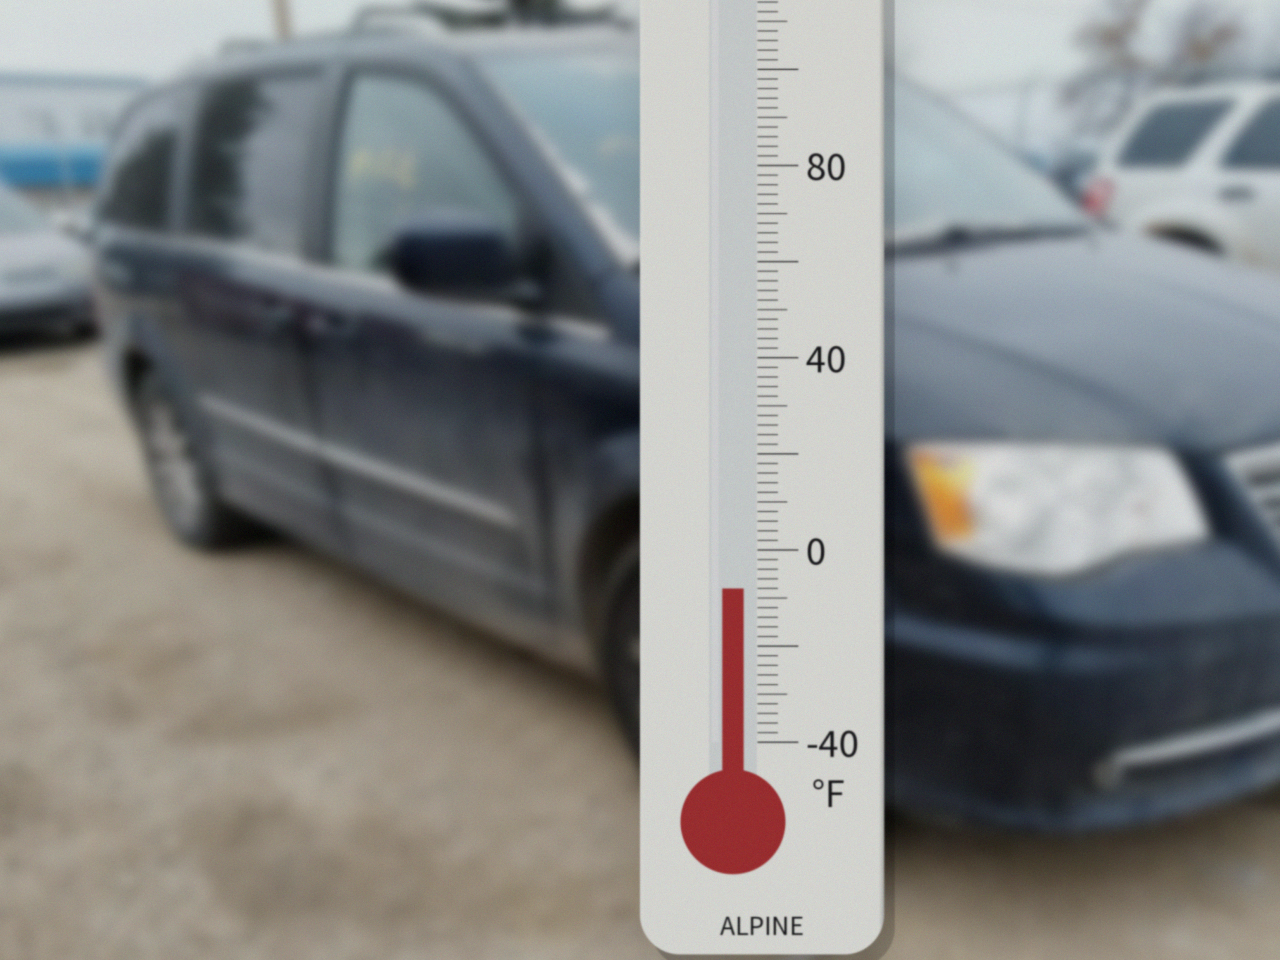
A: -8 °F
